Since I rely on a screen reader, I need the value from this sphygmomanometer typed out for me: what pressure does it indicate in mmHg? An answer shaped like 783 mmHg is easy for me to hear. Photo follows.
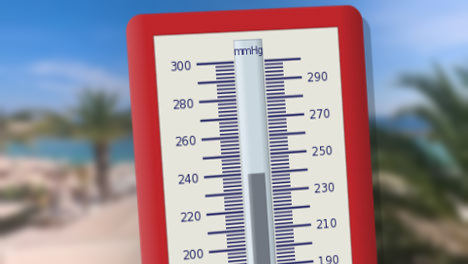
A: 240 mmHg
